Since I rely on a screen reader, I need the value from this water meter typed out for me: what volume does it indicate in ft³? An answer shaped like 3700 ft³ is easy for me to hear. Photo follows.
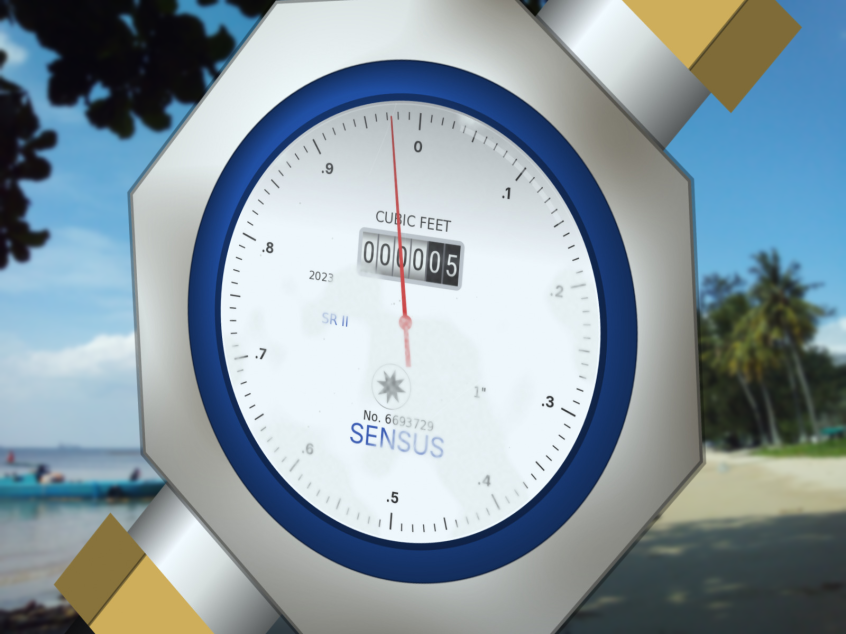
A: 4.97 ft³
